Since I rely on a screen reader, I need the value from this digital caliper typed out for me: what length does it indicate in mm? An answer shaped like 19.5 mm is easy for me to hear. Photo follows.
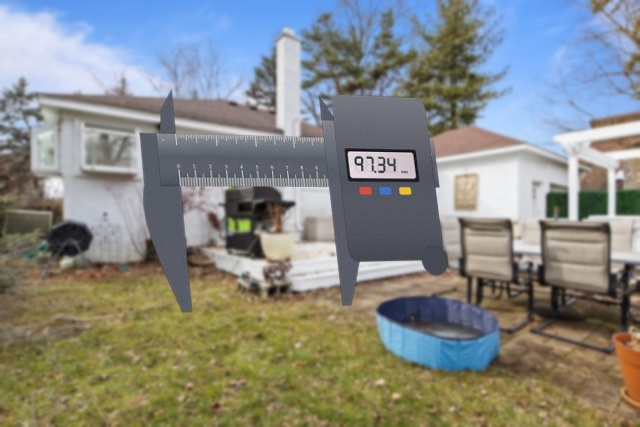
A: 97.34 mm
